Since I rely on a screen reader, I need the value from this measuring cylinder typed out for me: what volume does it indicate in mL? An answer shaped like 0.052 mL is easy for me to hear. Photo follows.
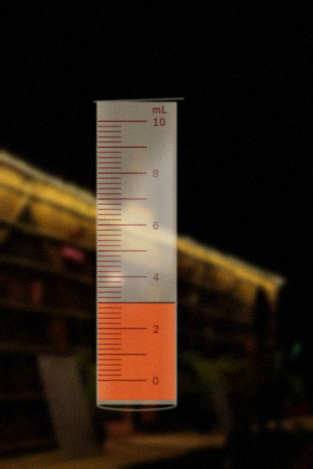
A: 3 mL
